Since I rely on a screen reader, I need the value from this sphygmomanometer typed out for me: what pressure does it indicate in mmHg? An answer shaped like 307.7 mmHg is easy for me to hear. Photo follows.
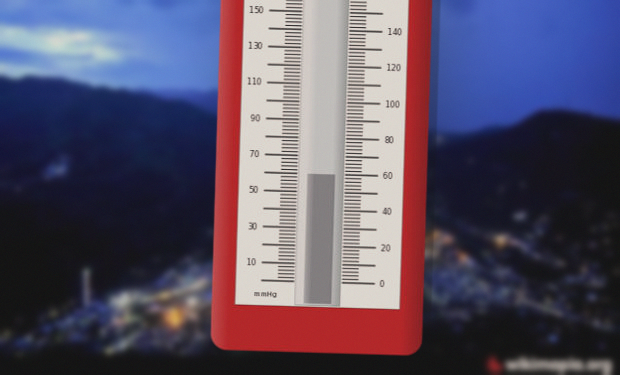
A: 60 mmHg
